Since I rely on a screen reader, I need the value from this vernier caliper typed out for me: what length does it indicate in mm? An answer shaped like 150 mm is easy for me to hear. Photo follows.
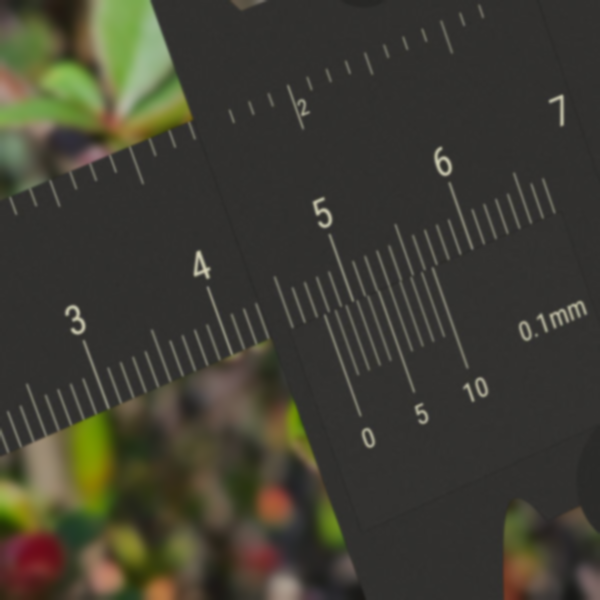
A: 47.6 mm
